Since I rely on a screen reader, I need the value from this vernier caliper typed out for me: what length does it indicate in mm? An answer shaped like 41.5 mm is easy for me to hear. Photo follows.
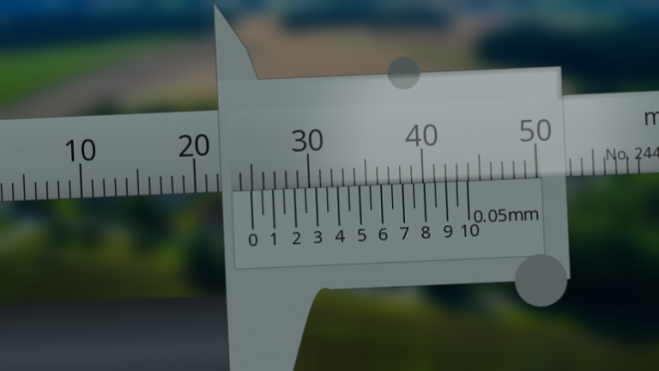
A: 24.9 mm
